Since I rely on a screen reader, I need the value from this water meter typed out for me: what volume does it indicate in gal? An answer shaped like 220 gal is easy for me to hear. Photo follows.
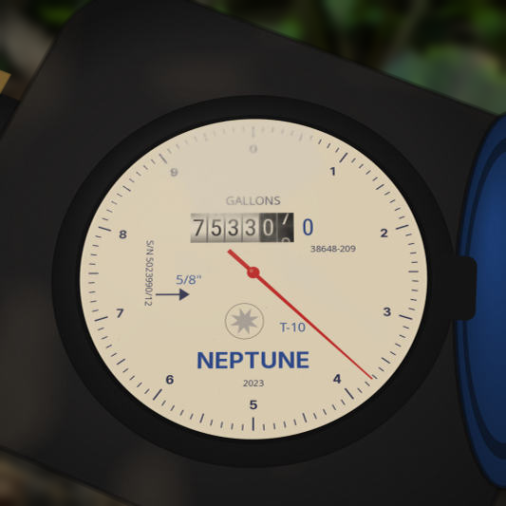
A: 7533073.7 gal
